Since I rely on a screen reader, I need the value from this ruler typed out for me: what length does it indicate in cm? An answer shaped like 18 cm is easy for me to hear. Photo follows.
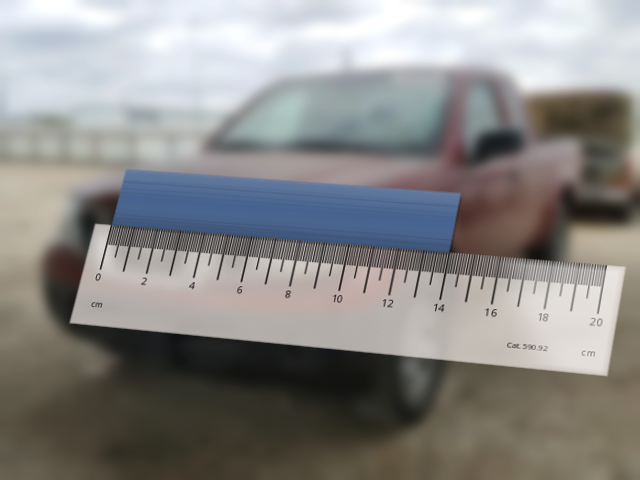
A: 14 cm
